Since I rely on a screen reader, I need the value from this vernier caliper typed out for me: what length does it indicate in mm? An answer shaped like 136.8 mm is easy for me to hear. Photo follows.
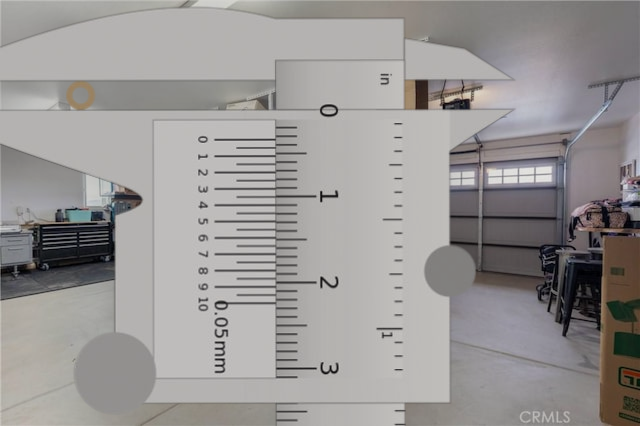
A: 3.4 mm
